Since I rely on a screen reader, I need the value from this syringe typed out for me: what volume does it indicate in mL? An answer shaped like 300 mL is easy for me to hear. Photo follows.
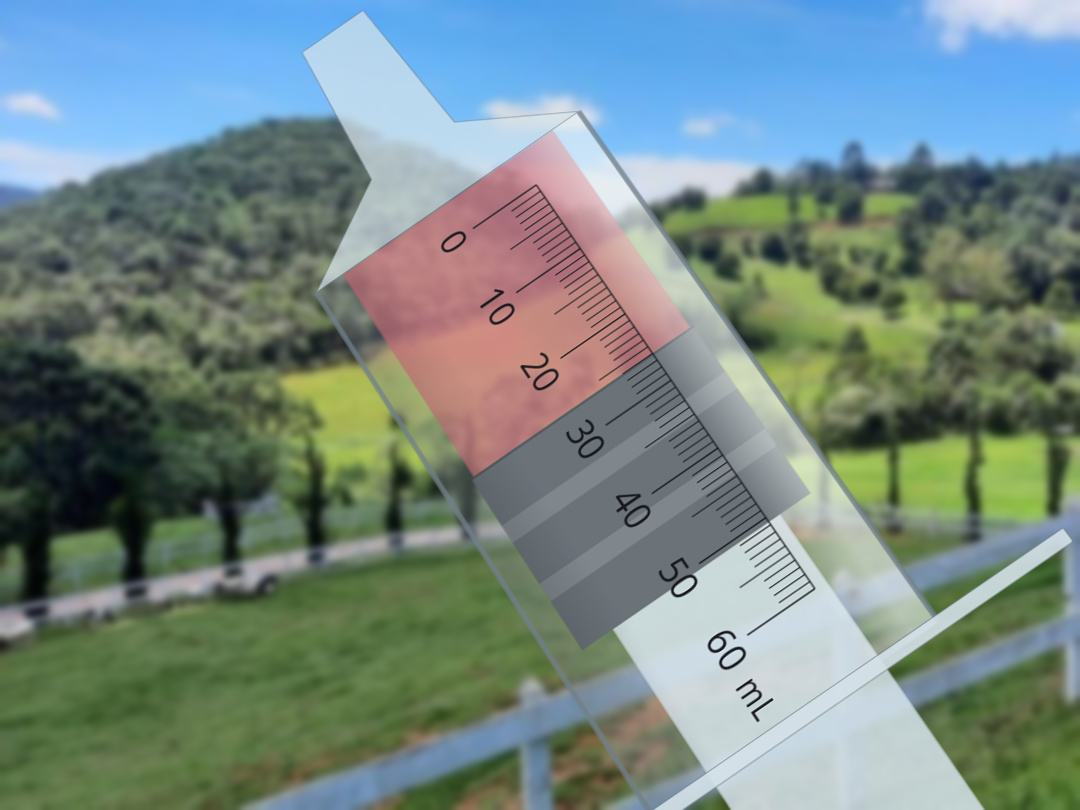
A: 26 mL
